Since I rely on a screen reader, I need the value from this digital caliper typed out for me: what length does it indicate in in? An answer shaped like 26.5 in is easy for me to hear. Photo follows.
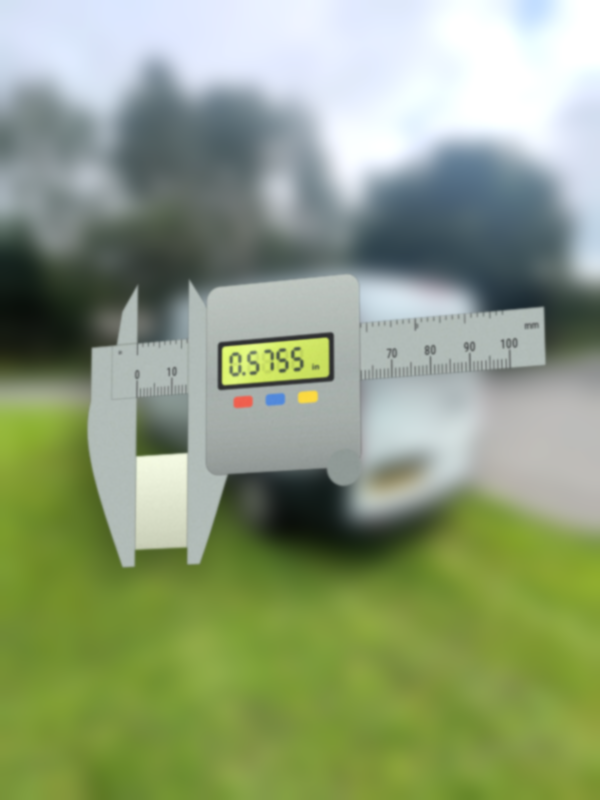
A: 0.5755 in
